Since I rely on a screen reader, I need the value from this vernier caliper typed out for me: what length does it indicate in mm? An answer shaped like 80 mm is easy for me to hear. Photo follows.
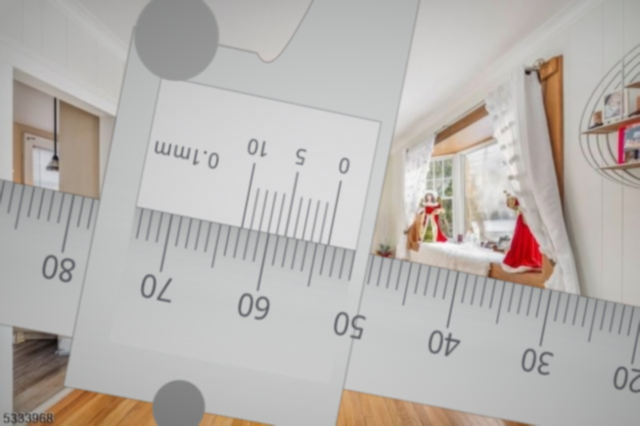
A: 53.8 mm
